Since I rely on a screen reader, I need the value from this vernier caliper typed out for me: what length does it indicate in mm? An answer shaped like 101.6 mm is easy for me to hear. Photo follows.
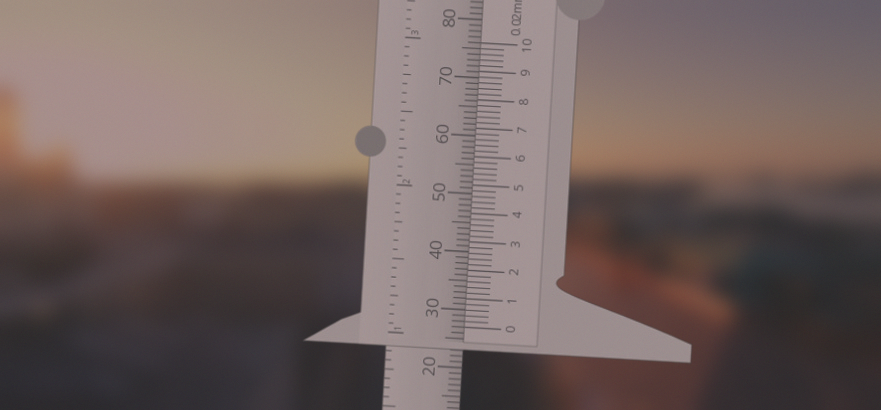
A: 27.0 mm
